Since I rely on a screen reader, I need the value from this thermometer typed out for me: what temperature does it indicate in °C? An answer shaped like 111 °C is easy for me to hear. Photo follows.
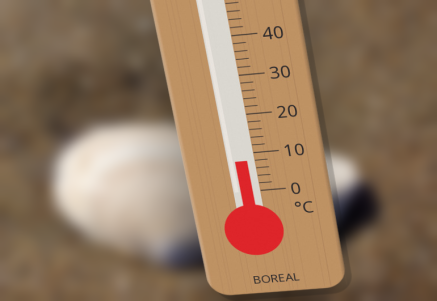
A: 8 °C
